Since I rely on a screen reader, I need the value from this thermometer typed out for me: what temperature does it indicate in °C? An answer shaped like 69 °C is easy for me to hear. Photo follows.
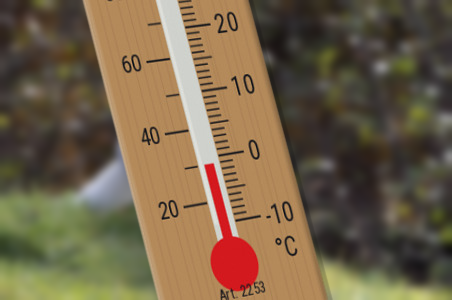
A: -1 °C
